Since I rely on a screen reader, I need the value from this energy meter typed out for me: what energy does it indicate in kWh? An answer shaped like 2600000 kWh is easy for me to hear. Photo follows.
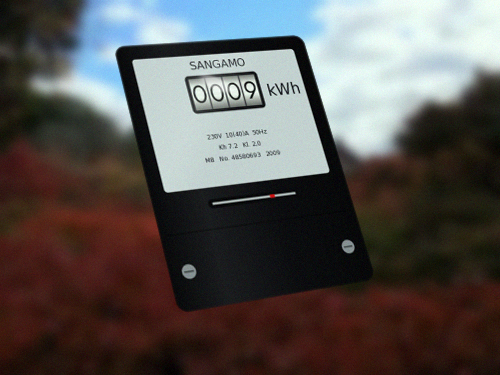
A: 9 kWh
